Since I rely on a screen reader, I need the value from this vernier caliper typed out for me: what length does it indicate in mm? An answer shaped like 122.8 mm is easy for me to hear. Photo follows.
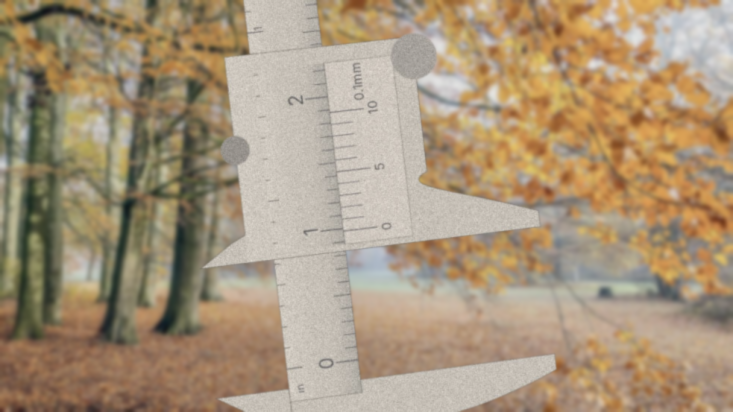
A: 9.8 mm
